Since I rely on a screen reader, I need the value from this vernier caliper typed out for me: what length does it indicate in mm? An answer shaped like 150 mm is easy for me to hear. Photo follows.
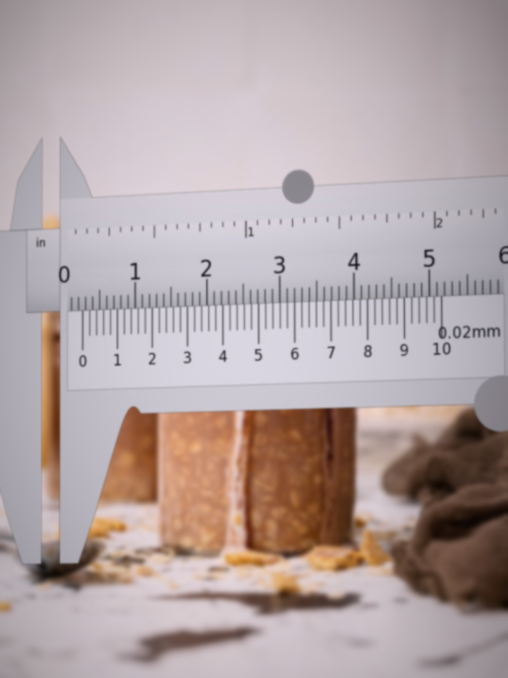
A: 2.6 mm
